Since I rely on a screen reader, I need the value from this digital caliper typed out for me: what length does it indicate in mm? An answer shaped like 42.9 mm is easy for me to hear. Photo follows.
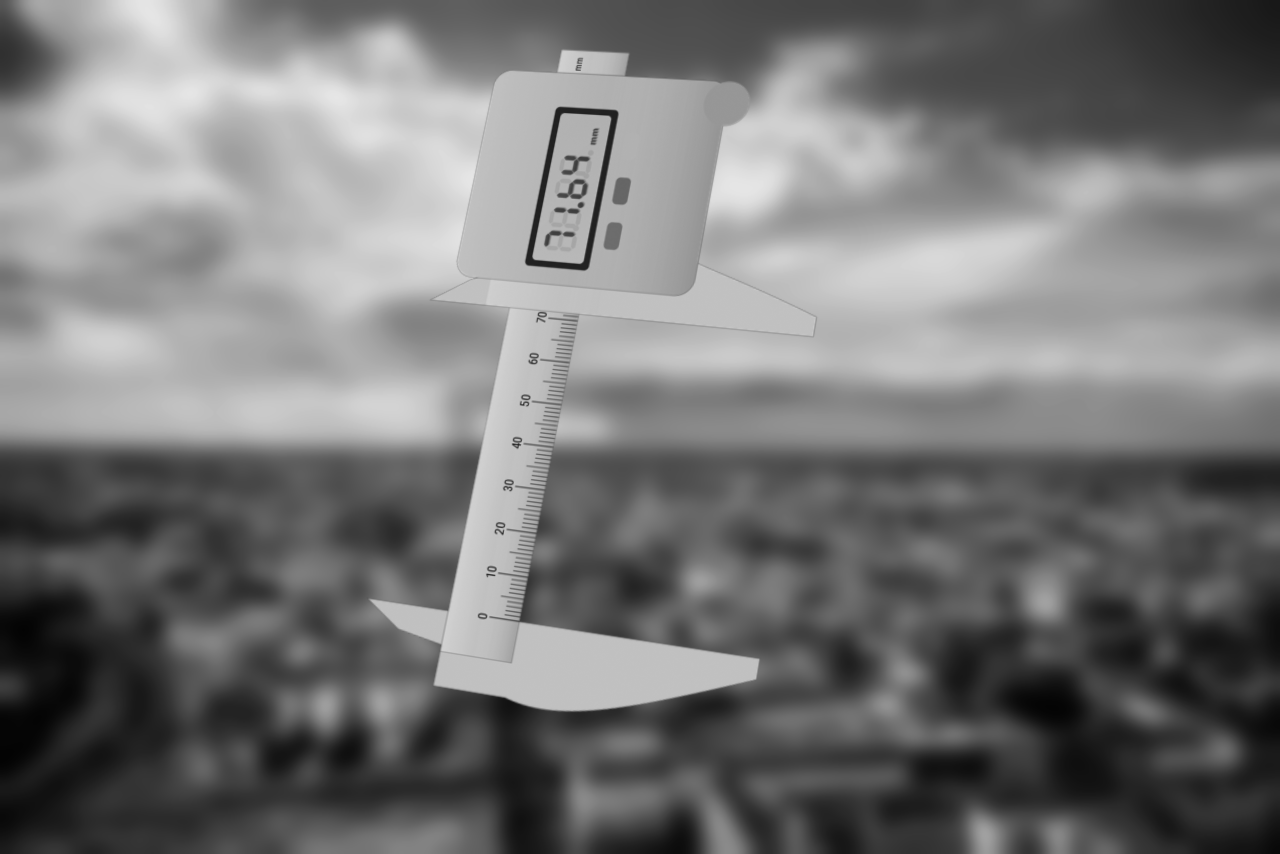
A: 71.64 mm
